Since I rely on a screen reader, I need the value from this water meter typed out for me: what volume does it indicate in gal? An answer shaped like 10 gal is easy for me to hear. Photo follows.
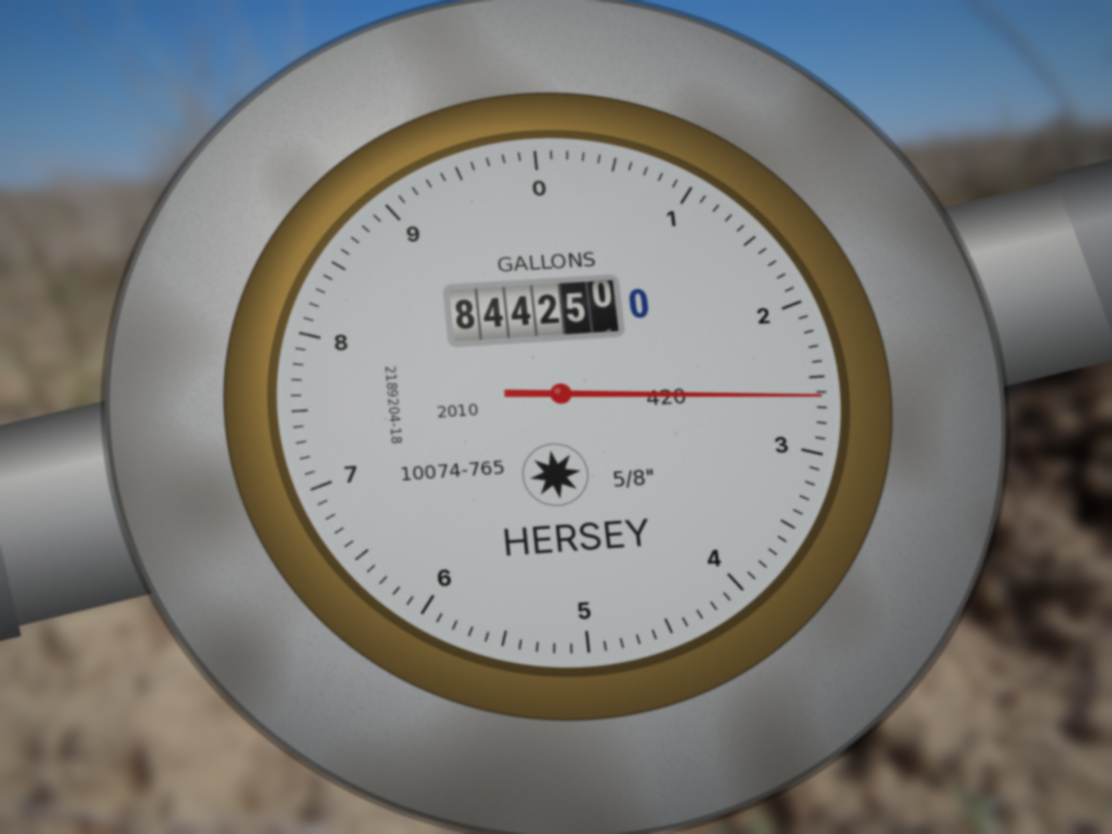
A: 8442502.6 gal
